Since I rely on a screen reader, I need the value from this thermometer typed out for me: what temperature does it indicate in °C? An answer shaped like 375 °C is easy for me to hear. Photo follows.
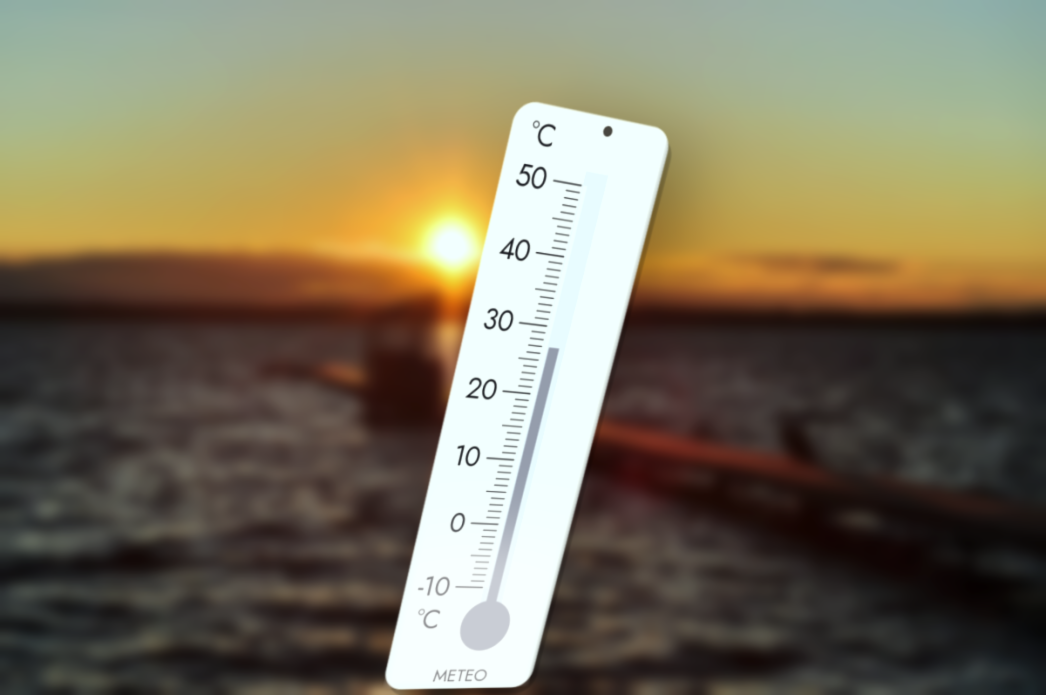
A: 27 °C
